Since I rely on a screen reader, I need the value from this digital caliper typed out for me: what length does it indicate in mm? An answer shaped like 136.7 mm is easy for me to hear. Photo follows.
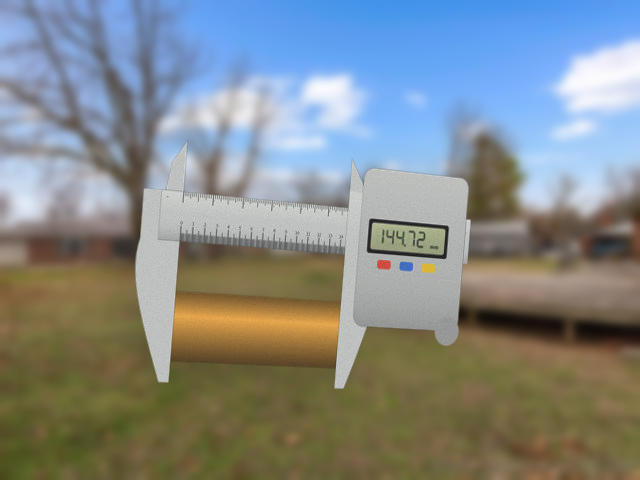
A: 144.72 mm
